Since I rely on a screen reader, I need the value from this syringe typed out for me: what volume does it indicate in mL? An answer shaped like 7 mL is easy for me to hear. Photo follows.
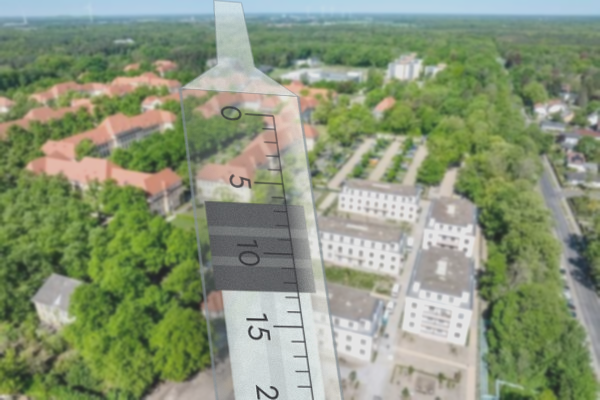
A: 6.5 mL
